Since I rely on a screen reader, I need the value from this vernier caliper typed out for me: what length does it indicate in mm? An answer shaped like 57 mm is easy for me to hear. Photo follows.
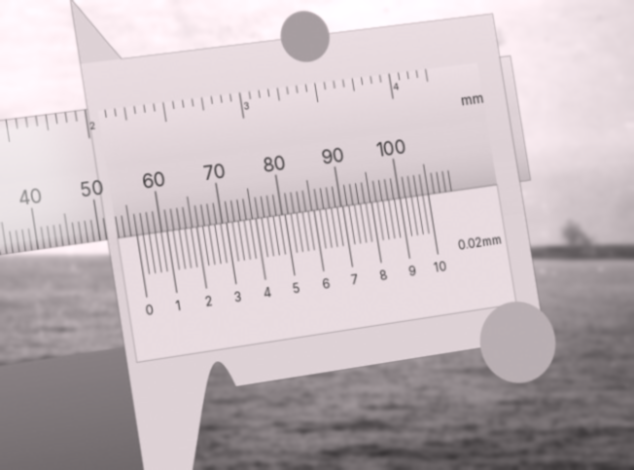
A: 56.0 mm
